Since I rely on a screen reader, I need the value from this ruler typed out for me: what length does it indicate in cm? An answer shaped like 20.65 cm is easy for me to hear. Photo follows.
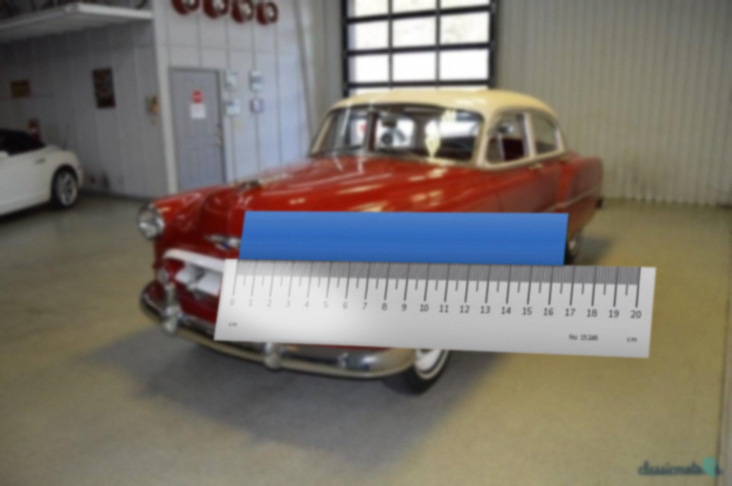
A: 16.5 cm
